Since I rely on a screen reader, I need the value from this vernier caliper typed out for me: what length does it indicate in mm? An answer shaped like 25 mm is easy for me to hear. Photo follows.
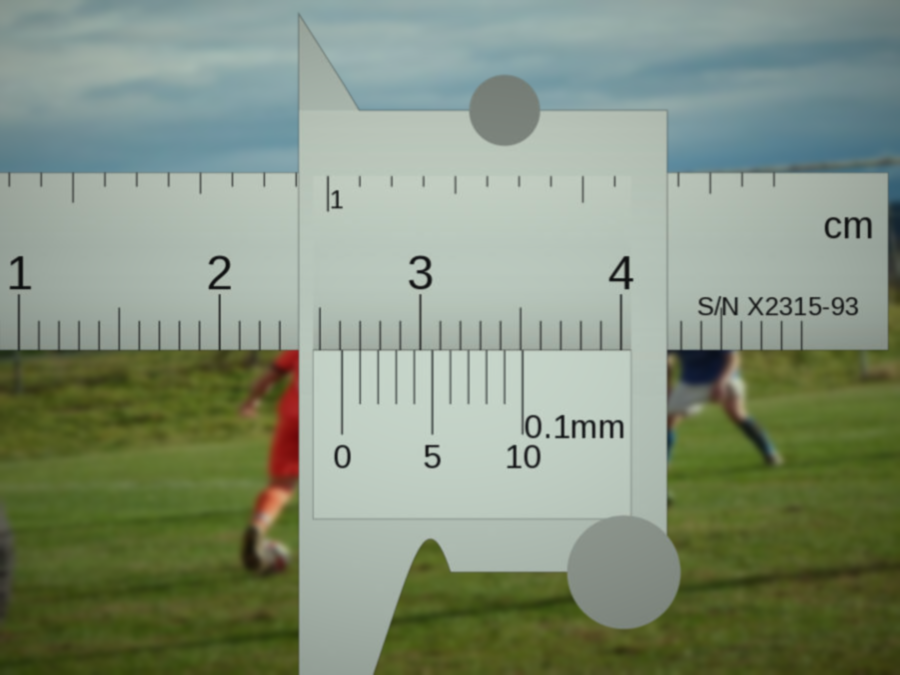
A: 26.1 mm
